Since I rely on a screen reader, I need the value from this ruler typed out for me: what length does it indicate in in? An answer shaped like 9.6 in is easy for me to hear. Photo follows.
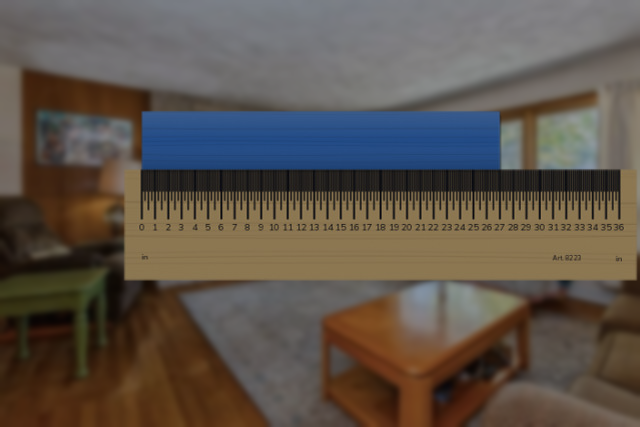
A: 27 in
